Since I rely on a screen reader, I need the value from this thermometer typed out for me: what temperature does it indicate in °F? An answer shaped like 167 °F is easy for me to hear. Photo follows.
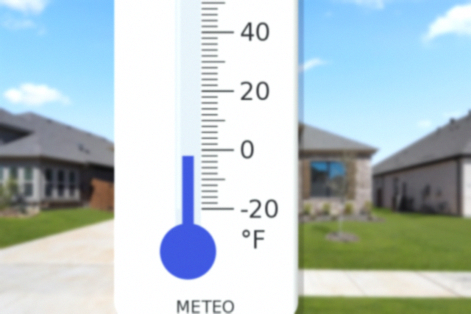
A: -2 °F
